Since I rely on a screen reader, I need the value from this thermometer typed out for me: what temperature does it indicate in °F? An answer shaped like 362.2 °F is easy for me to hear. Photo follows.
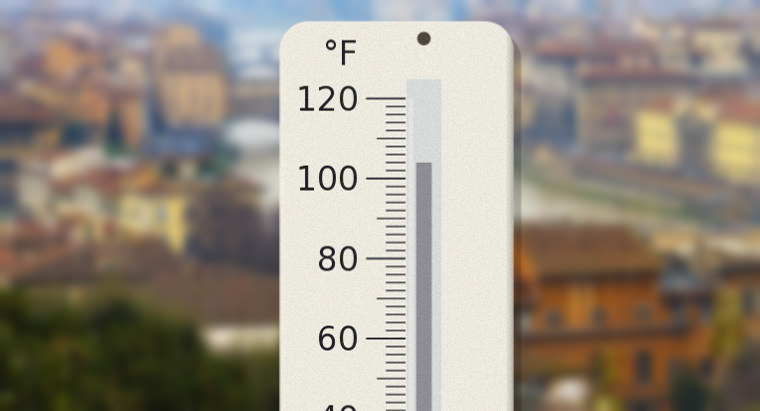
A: 104 °F
